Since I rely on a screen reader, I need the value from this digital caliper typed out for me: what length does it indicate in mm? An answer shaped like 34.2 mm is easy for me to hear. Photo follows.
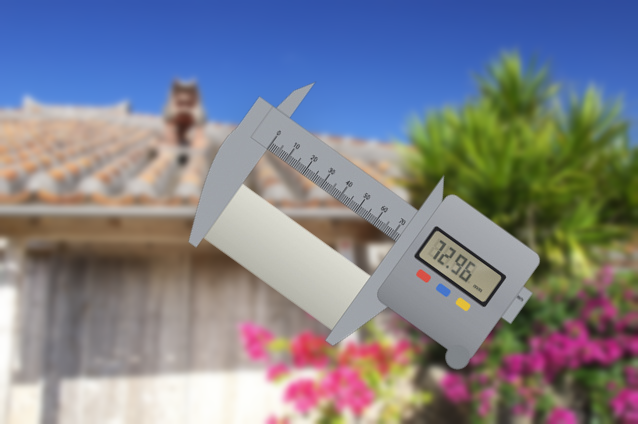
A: 72.96 mm
